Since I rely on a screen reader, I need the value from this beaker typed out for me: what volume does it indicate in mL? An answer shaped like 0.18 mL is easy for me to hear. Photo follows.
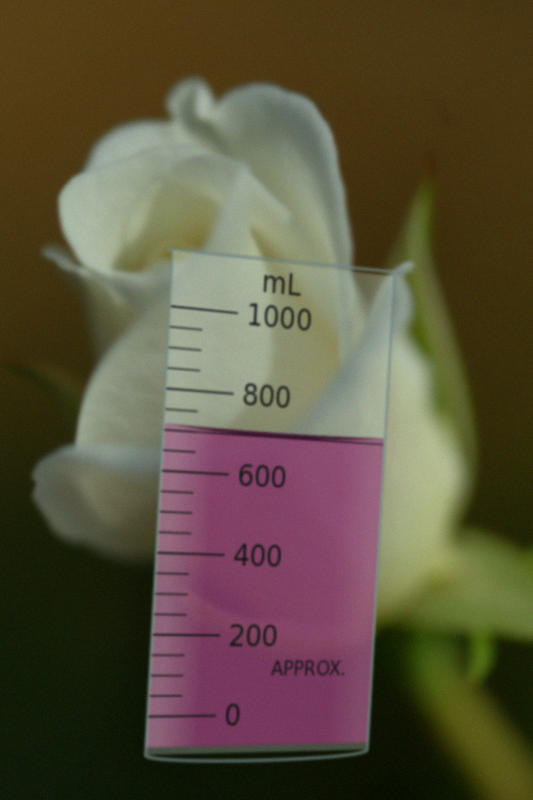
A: 700 mL
